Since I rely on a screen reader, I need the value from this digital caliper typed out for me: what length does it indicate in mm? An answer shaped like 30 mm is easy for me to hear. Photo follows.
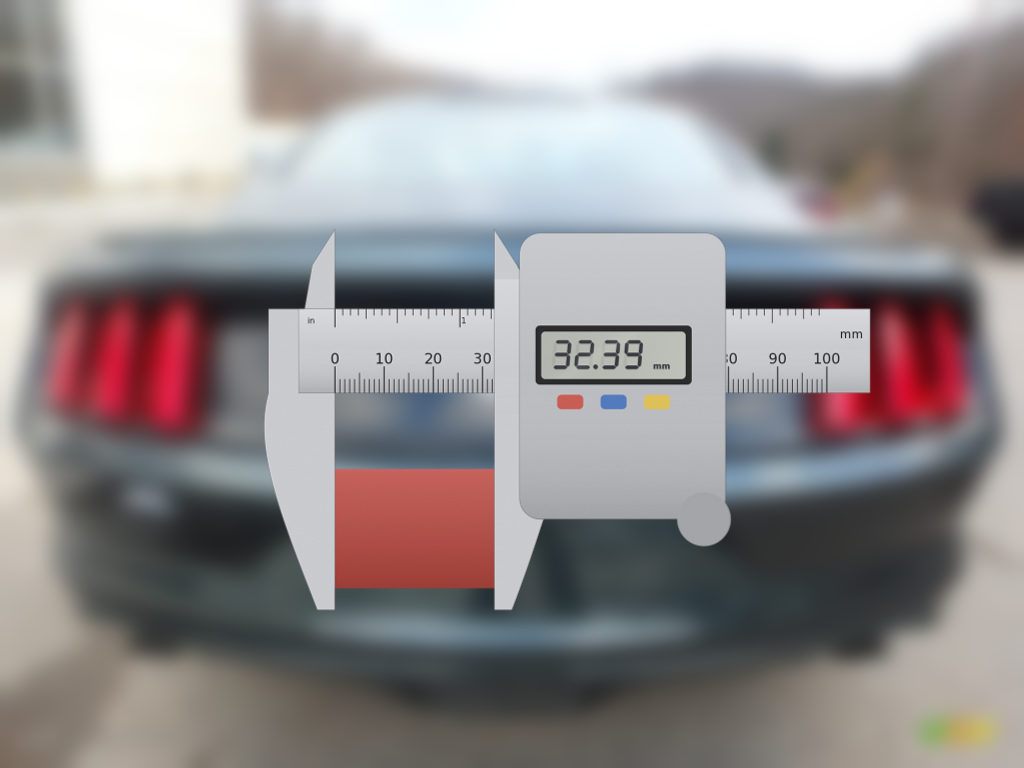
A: 32.39 mm
